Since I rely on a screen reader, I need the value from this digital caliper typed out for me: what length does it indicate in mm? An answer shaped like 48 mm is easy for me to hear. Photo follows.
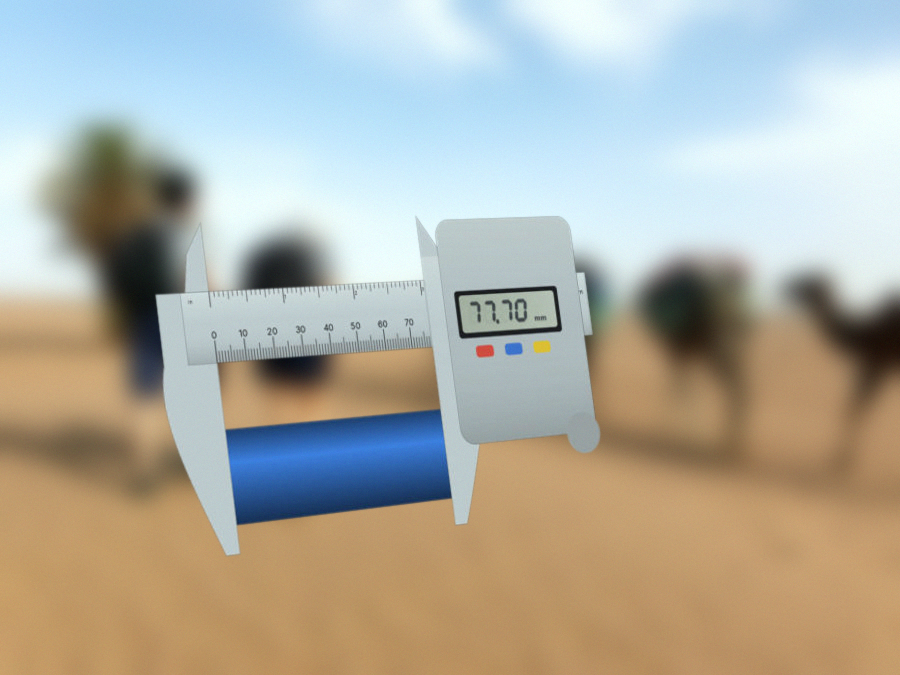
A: 77.70 mm
